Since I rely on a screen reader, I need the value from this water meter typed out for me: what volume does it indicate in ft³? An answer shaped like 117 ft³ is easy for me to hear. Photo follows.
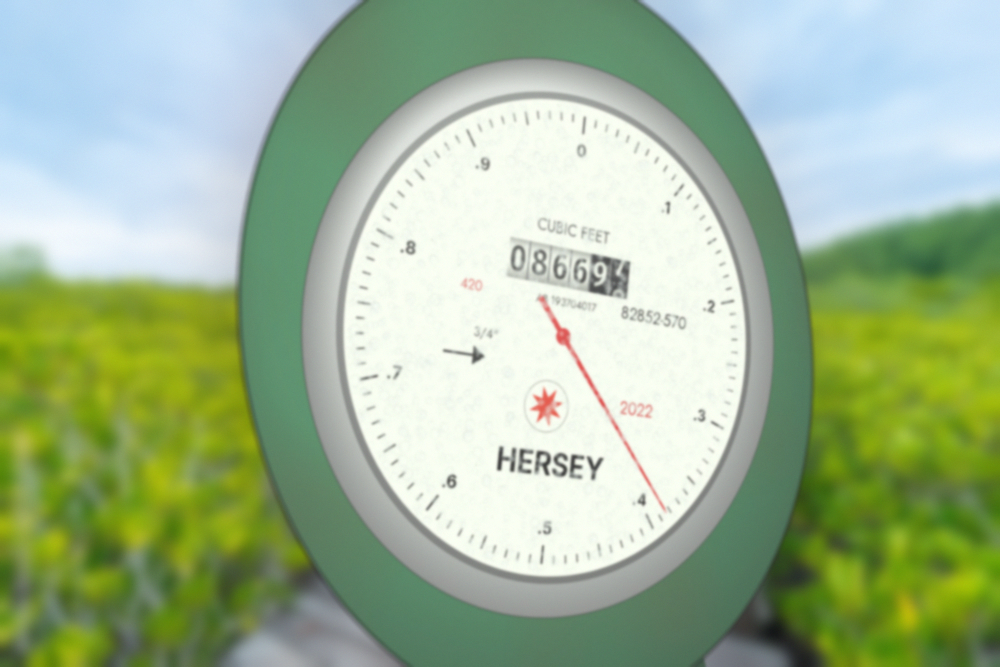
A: 86697.38 ft³
